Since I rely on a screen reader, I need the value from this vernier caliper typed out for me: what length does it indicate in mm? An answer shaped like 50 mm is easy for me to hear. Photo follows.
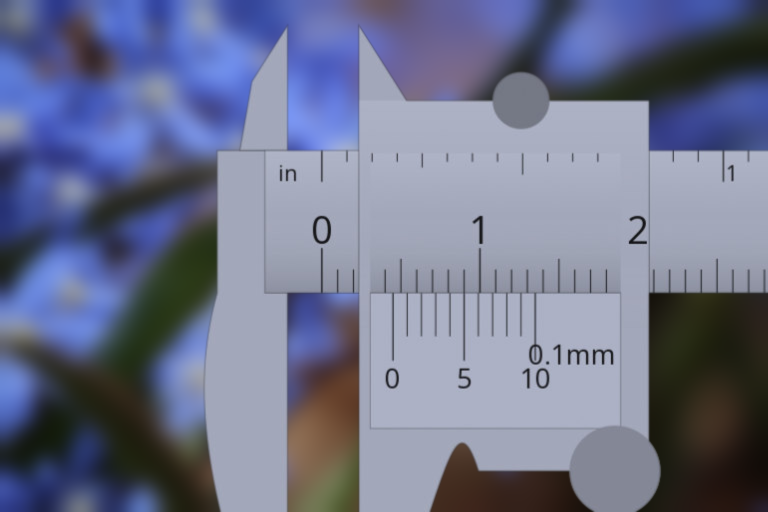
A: 4.5 mm
